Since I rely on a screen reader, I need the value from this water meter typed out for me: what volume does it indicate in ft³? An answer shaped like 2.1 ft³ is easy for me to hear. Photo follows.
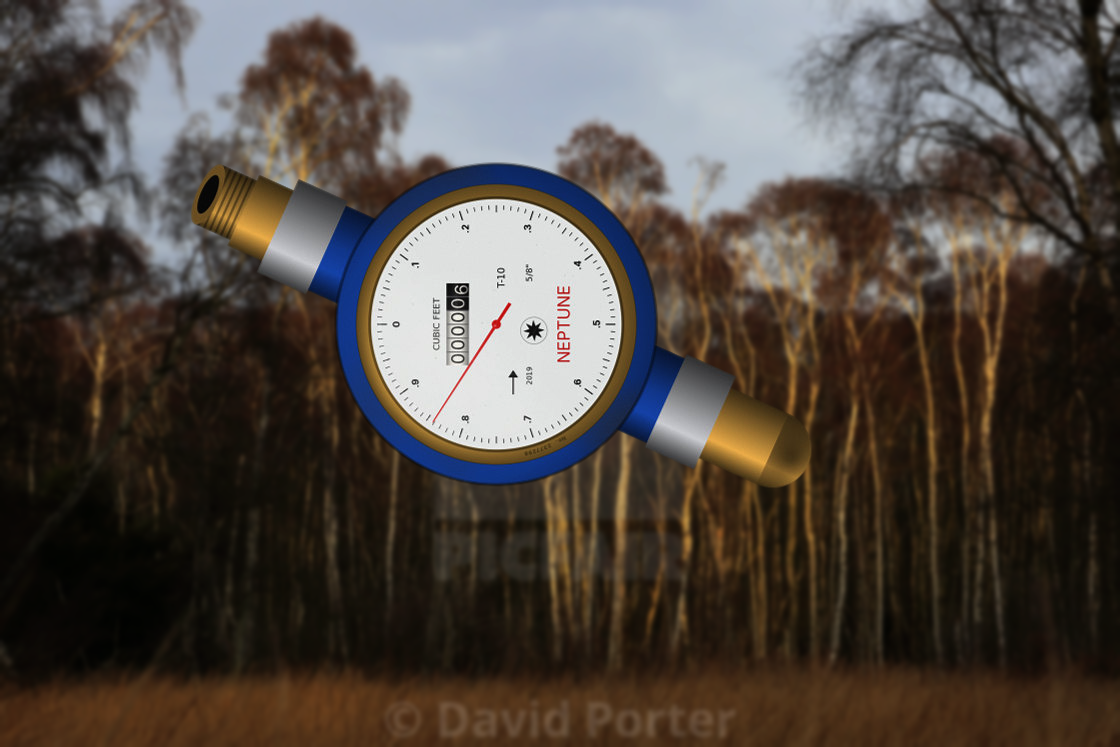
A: 5.84 ft³
